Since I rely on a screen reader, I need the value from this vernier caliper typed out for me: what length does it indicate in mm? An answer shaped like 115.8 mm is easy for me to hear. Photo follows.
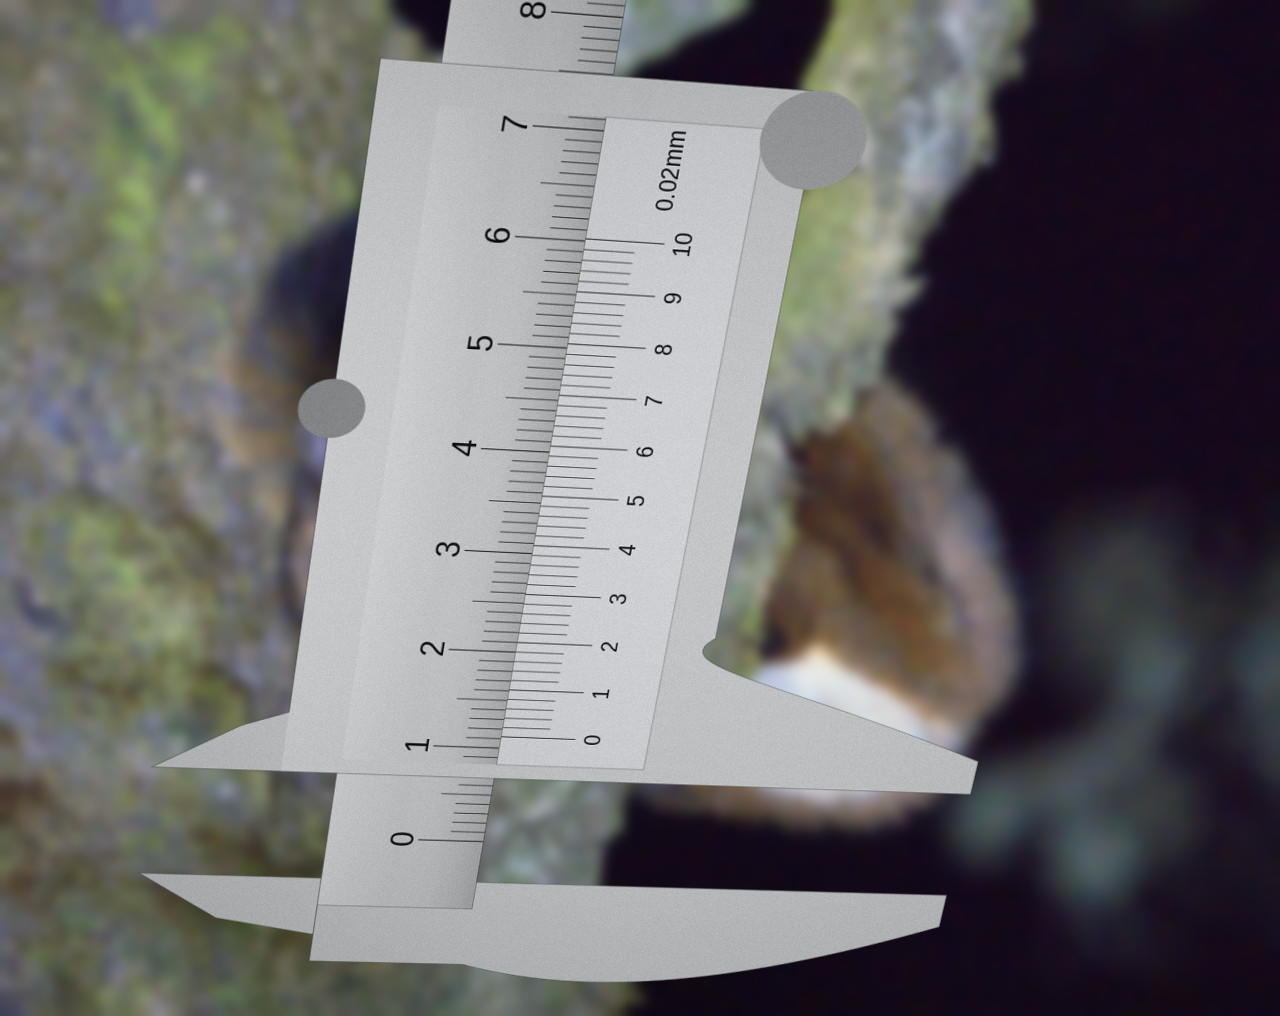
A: 11.2 mm
